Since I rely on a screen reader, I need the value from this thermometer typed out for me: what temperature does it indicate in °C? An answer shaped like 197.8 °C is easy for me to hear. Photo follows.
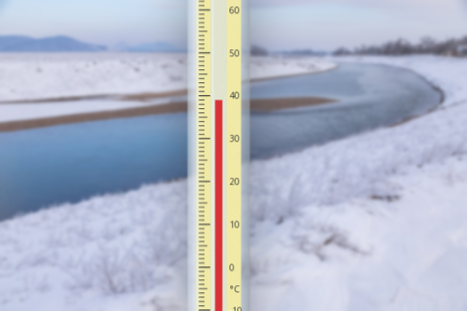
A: 39 °C
